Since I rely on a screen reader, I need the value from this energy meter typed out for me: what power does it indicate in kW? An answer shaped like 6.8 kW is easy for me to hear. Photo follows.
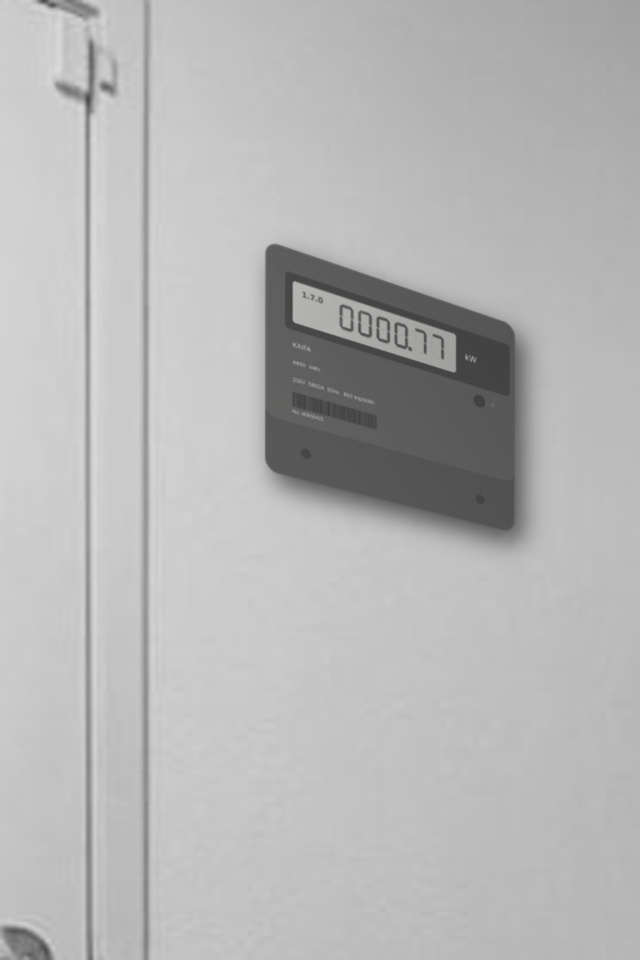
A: 0.77 kW
